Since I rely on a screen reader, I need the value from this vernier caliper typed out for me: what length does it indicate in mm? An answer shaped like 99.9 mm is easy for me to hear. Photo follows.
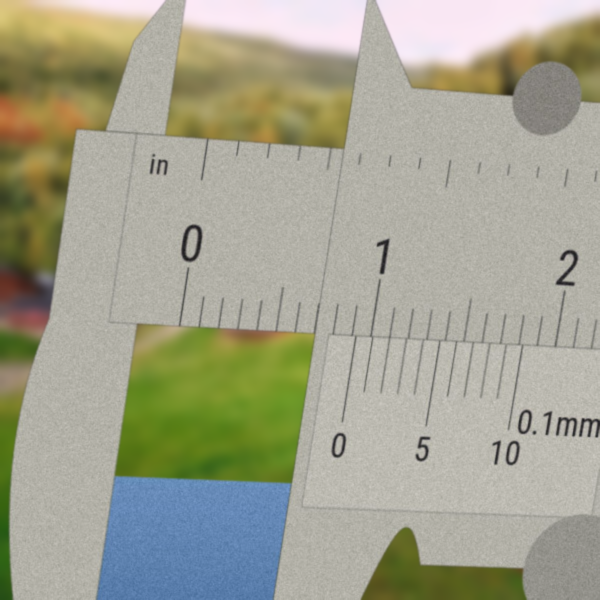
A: 9.2 mm
